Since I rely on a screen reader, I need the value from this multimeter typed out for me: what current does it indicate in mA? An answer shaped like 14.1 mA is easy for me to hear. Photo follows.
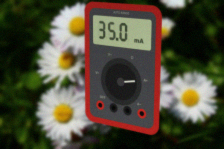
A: 35.0 mA
